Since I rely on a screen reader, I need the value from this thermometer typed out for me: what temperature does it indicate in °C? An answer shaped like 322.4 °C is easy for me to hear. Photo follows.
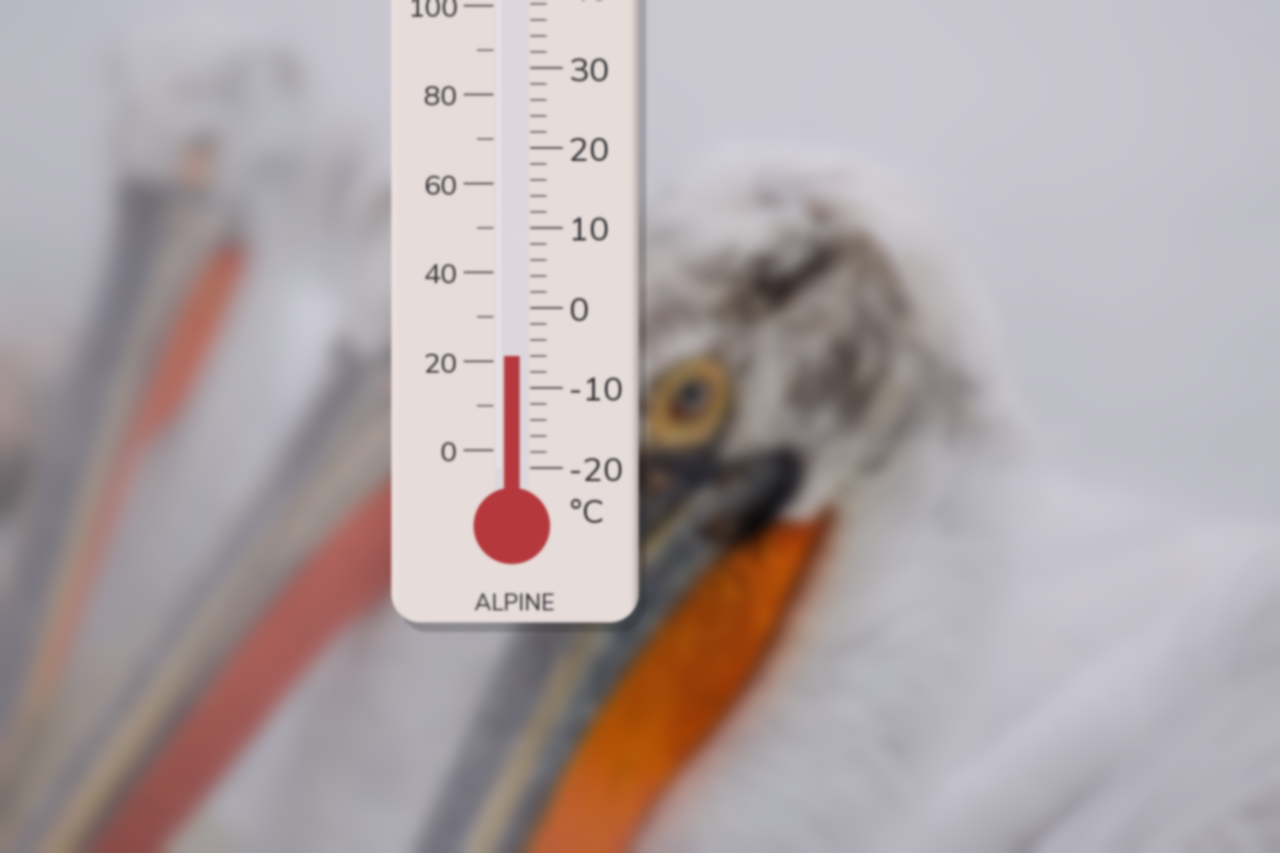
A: -6 °C
